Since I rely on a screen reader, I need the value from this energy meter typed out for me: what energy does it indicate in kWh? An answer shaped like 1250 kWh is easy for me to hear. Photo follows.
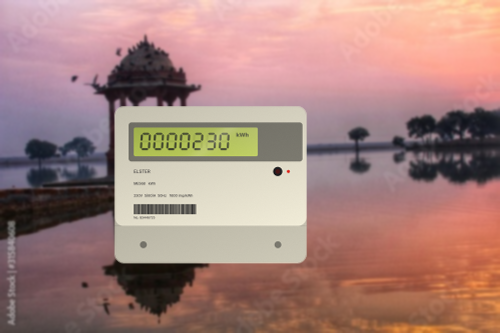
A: 230 kWh
